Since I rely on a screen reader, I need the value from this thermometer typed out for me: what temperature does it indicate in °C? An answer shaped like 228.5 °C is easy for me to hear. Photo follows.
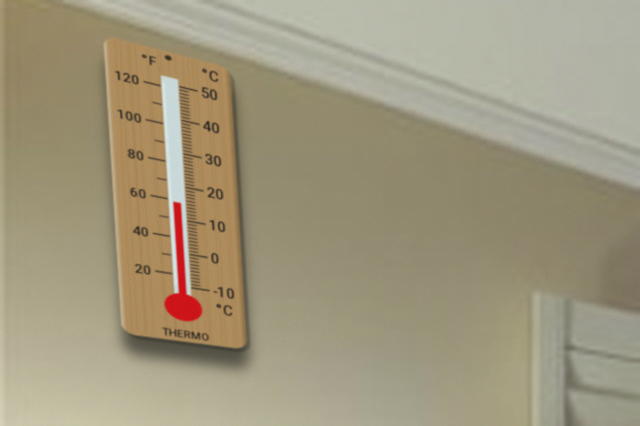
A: 15 °C
